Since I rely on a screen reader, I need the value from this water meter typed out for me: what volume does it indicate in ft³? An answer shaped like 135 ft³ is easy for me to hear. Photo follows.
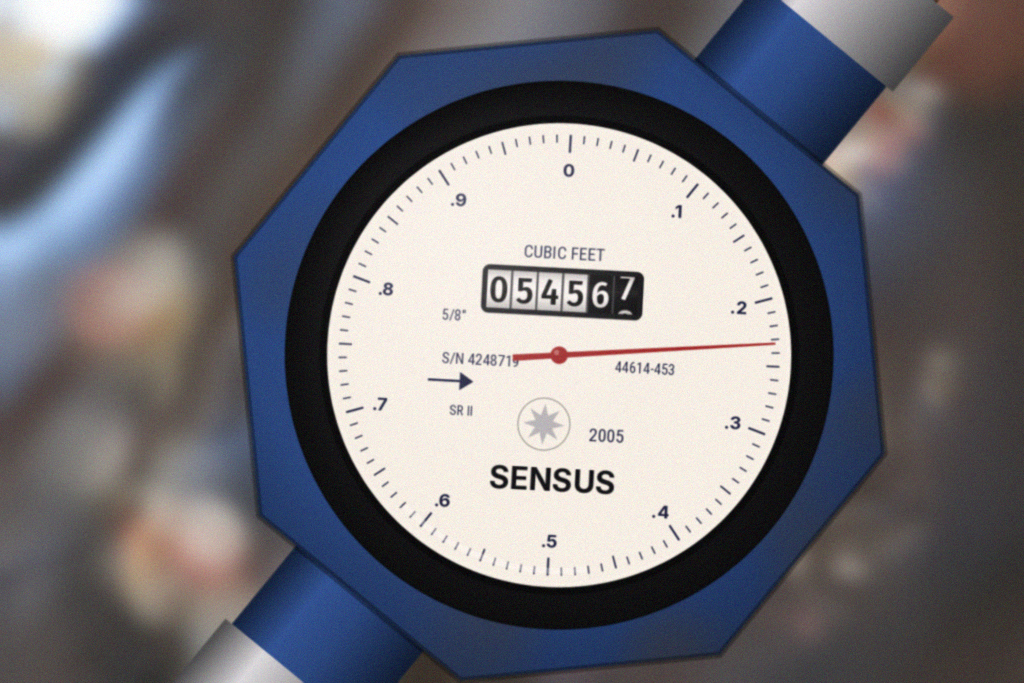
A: 54567.23 ft³
